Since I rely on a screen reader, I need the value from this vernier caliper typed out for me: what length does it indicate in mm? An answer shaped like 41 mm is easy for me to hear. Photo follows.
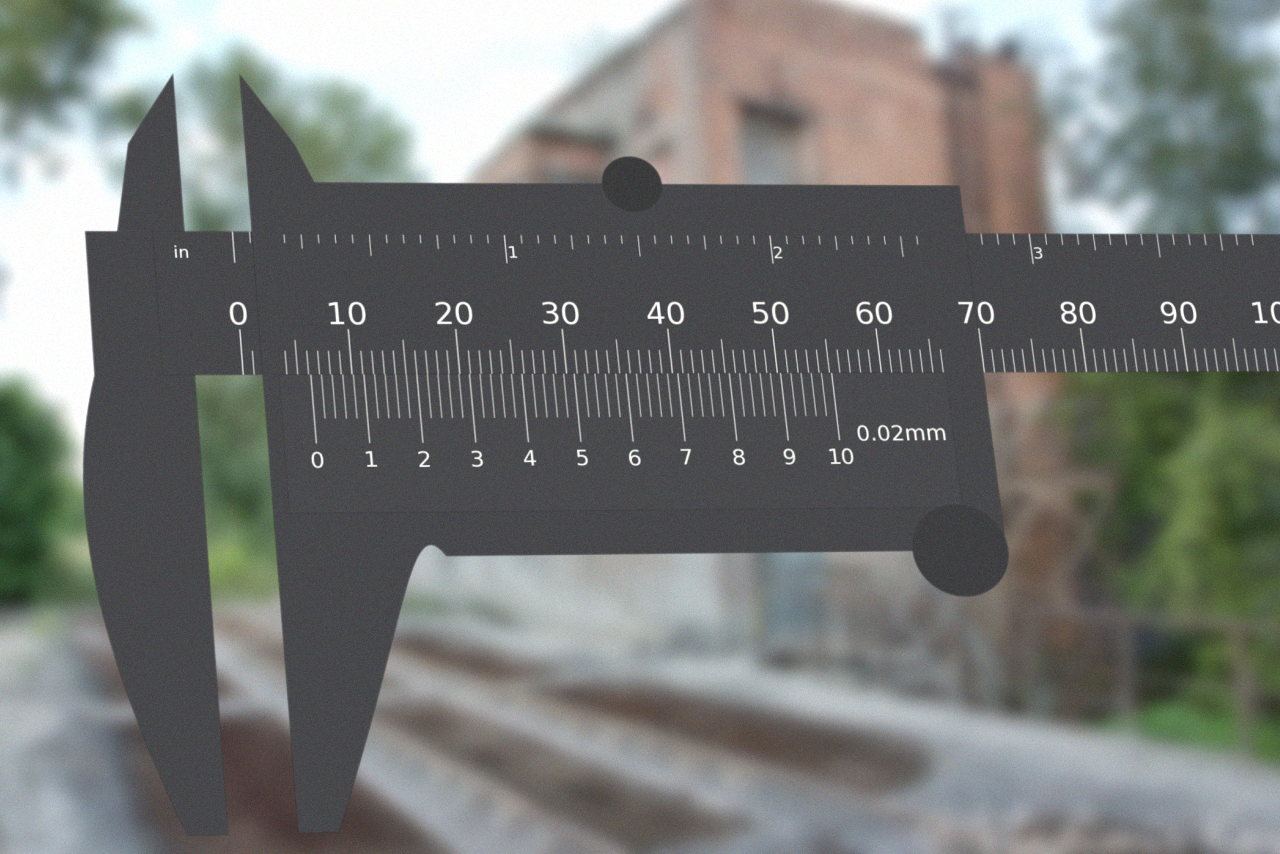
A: 6.2 mm
